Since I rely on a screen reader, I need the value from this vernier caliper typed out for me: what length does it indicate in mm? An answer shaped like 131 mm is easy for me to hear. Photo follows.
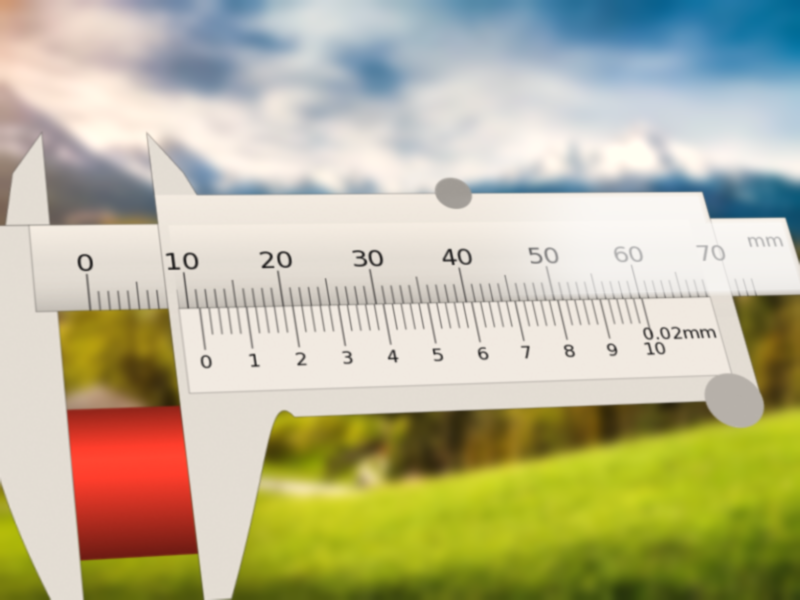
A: 11.2 mm
